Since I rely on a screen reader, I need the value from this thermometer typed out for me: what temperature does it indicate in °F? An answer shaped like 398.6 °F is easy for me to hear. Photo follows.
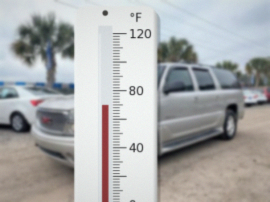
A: 70 °F
